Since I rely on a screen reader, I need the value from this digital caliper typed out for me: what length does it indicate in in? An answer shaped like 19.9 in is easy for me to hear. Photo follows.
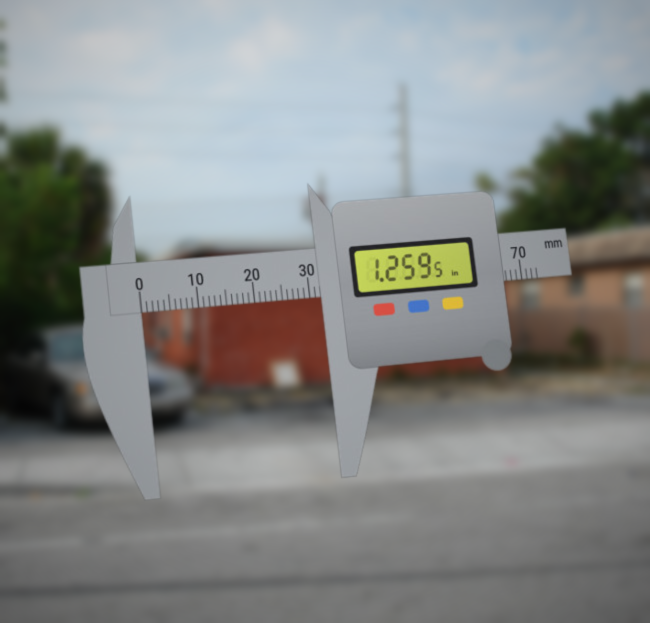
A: 1.2595 in
